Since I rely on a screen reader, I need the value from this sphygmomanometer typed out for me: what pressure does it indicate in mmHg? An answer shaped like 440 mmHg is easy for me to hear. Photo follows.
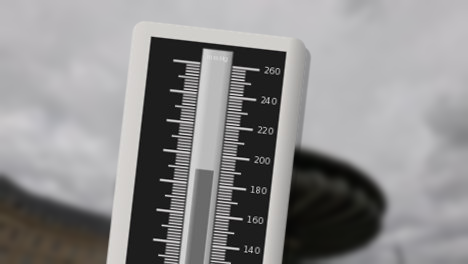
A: 190 mmHg
